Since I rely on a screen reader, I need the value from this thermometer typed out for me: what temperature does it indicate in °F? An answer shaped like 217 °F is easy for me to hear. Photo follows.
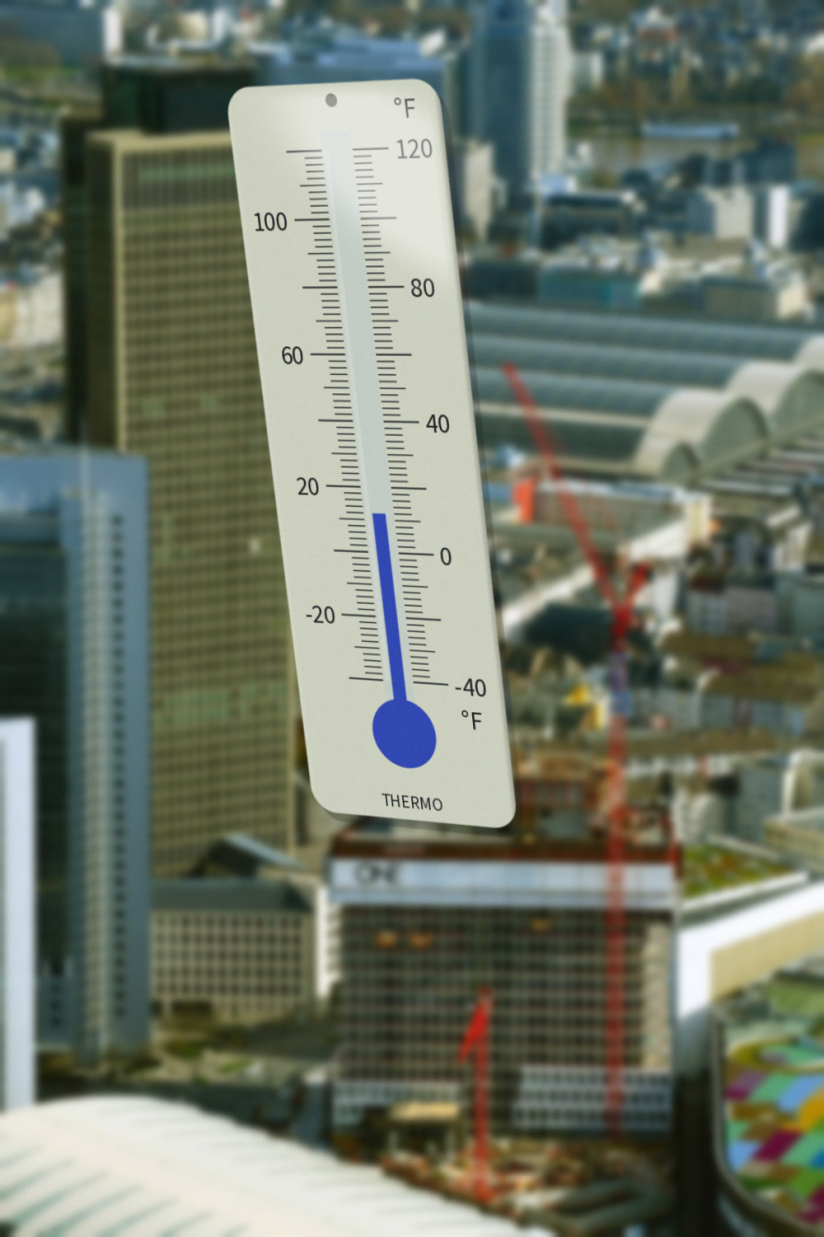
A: 12 °F
